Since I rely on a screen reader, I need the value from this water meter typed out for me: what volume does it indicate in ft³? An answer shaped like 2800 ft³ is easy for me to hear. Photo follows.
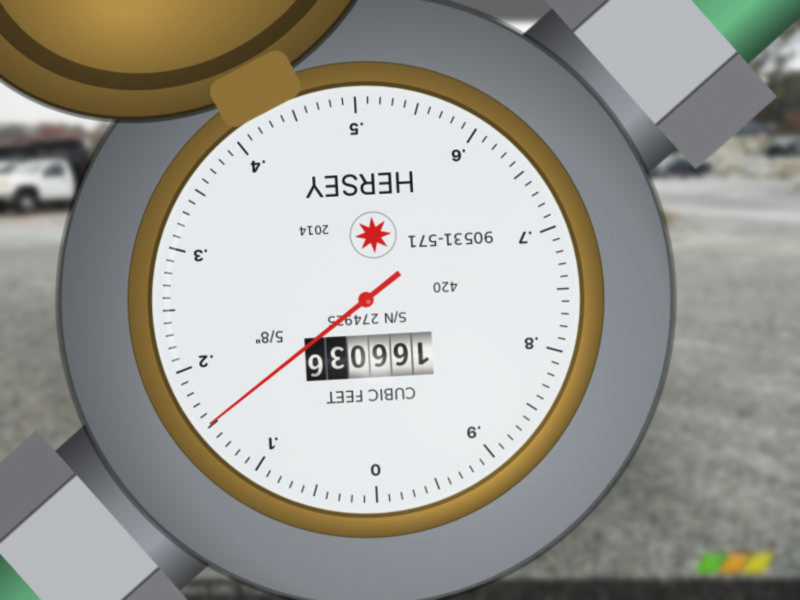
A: 166036.15 ft³
